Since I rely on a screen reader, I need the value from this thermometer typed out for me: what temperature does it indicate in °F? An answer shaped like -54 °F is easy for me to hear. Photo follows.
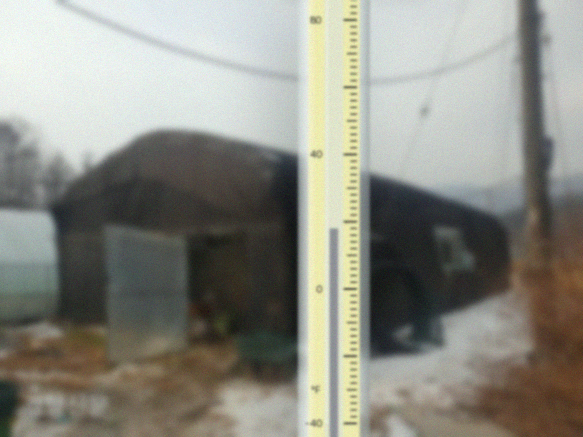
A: 18 °F
